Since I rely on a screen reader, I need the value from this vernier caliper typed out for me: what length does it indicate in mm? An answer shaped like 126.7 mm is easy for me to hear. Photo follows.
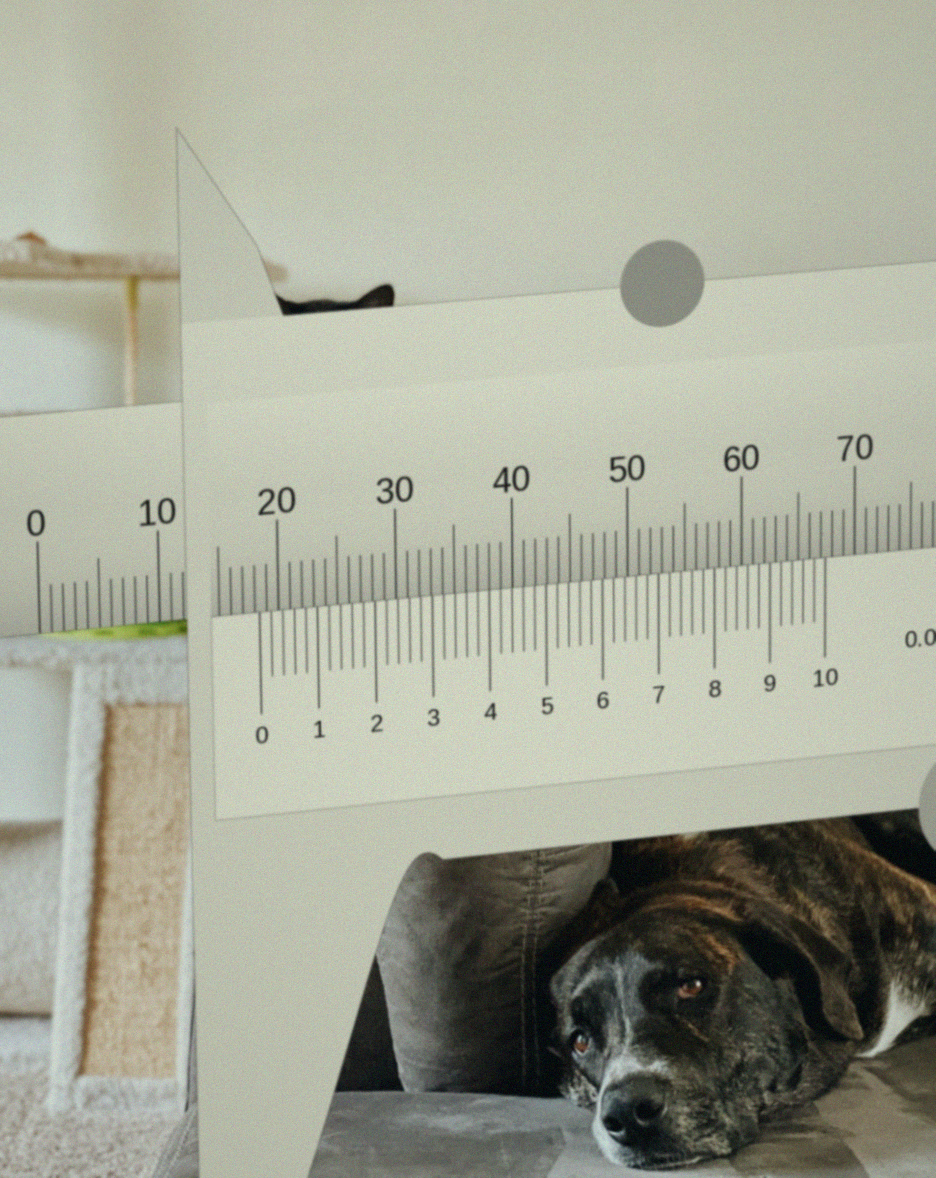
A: 18.4 mm
